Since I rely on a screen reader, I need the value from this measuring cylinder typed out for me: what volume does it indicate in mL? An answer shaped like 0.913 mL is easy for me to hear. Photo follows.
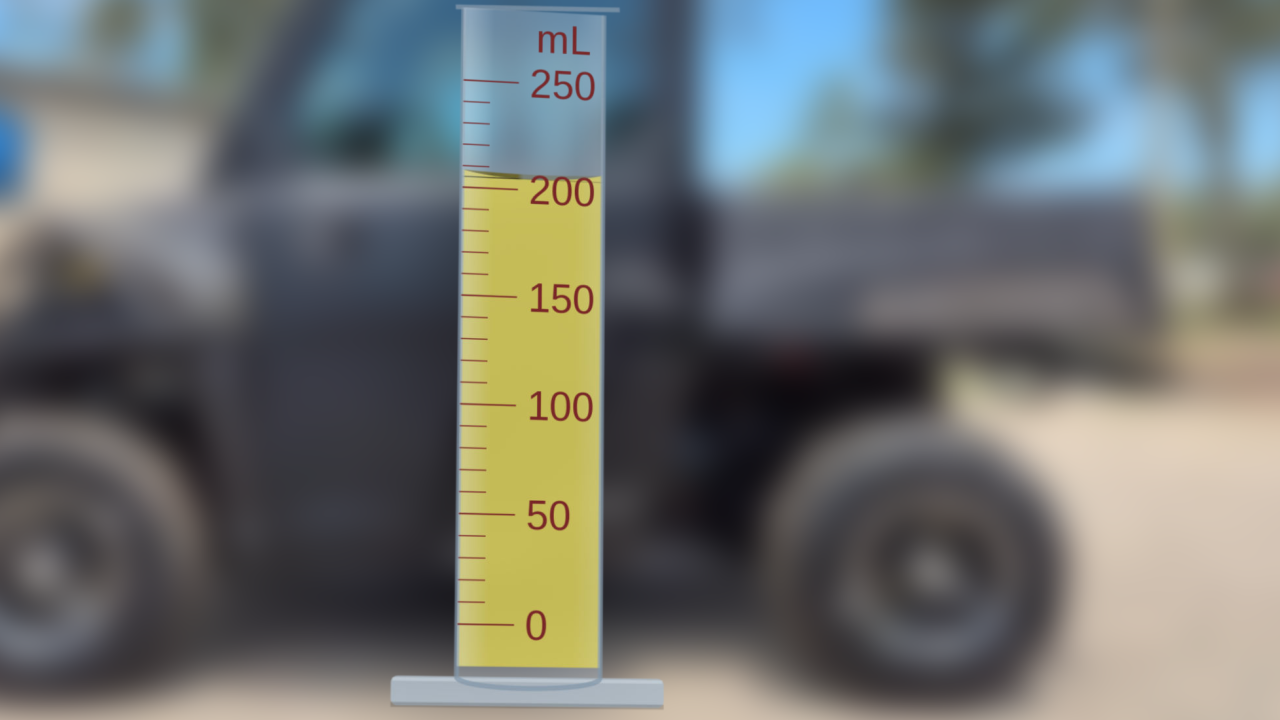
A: 205 mL
